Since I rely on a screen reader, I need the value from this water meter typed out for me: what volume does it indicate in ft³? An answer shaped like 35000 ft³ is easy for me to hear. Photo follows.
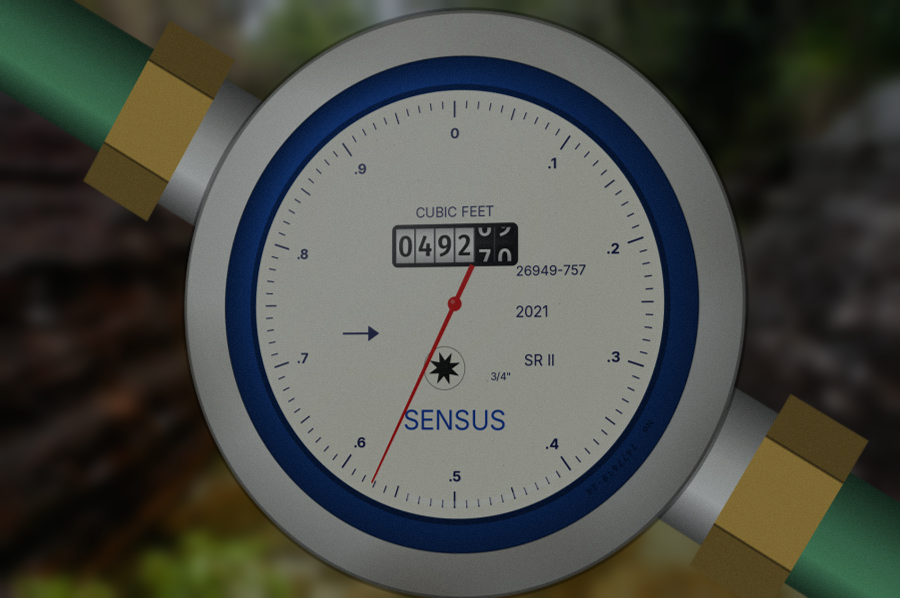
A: 49269.57 ft³
